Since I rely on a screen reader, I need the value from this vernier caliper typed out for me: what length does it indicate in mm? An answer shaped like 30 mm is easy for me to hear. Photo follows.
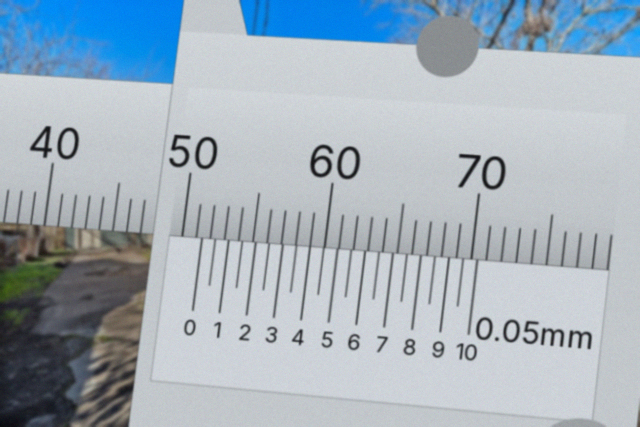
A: 51.4 mm
